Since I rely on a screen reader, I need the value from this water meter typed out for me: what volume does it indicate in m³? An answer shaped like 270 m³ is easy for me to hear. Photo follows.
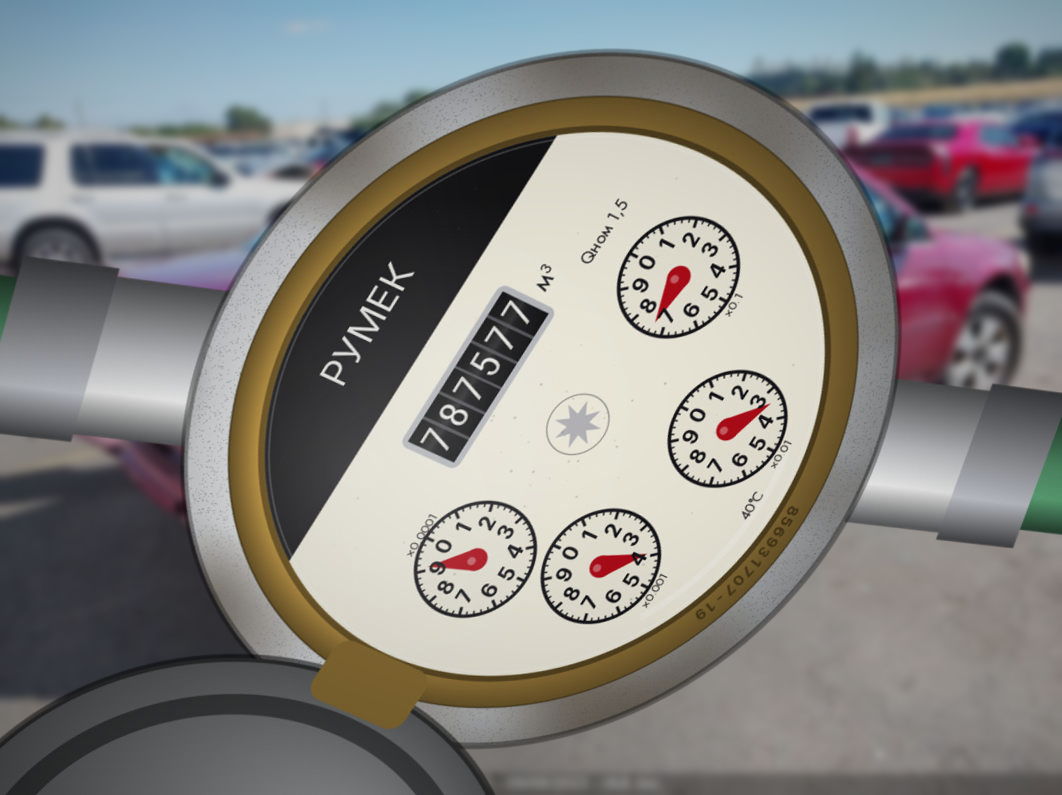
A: 787577.7339 m³
